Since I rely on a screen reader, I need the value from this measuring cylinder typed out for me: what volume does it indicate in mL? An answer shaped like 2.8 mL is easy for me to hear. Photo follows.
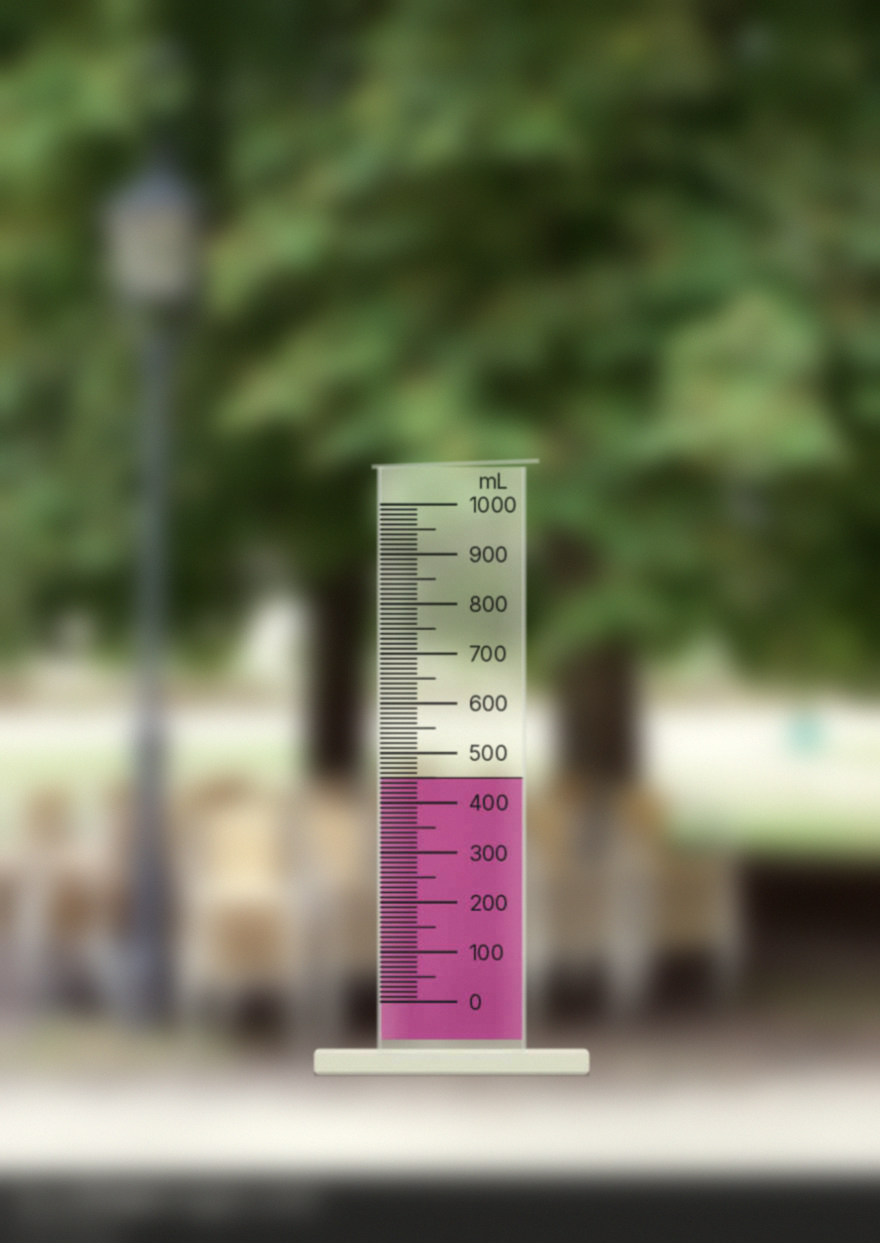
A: 450 mL
